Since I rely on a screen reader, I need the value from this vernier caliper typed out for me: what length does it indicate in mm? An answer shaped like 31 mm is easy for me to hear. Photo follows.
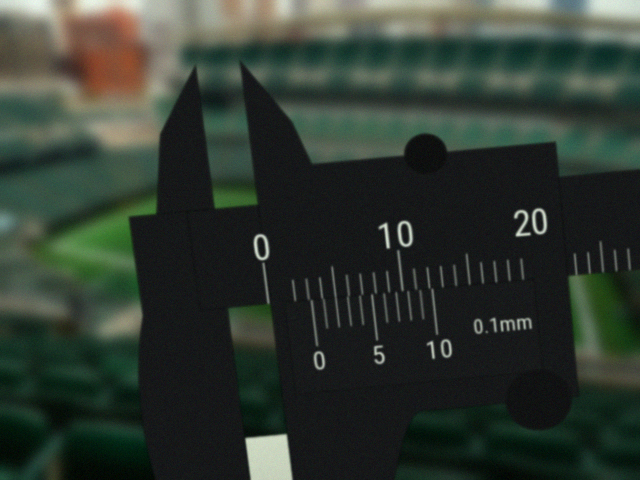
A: 3.2 mm
